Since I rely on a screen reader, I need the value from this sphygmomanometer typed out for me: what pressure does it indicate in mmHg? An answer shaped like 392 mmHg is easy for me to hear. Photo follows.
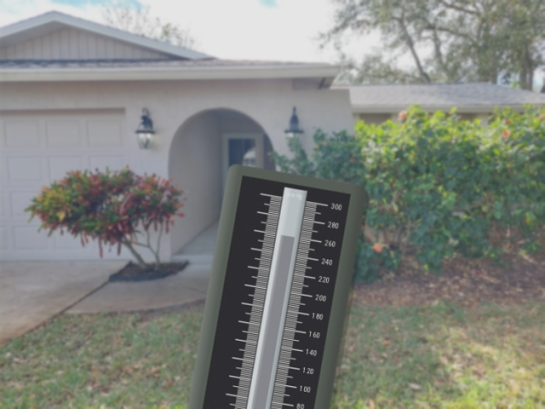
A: 260 mmHg
